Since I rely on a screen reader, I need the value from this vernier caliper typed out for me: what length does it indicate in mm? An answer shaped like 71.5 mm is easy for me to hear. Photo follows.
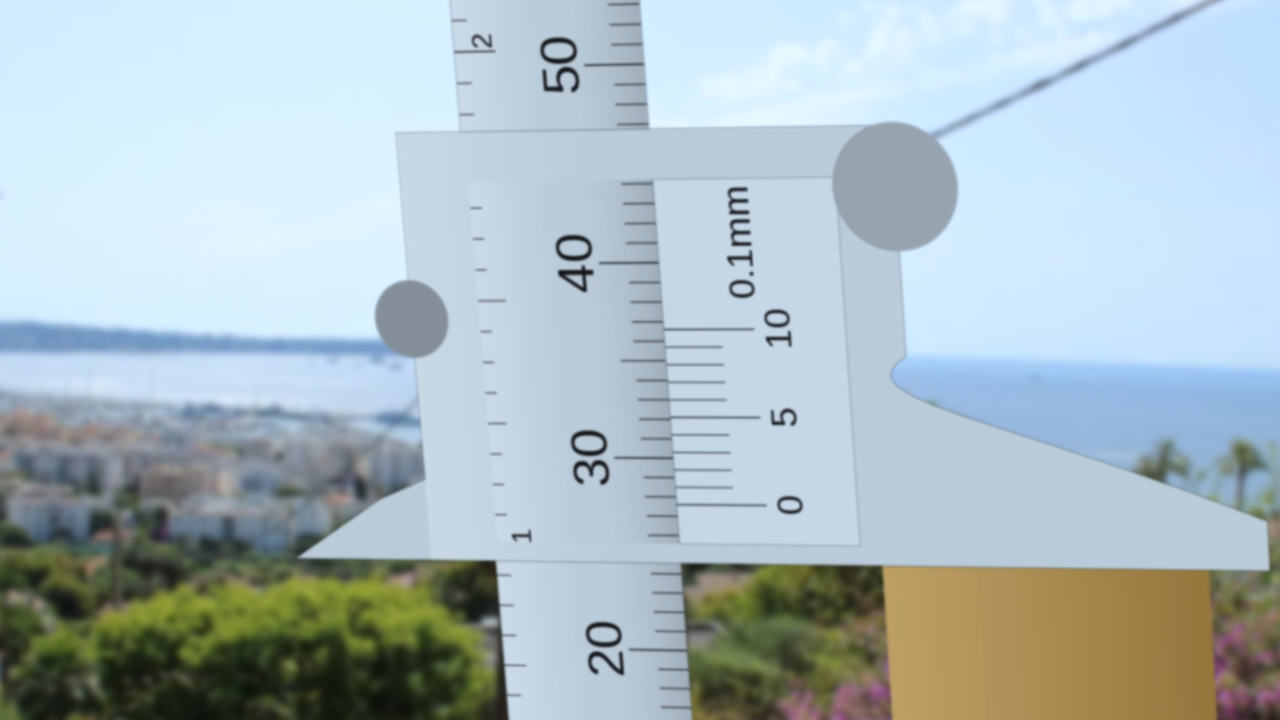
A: 27.6 mm
